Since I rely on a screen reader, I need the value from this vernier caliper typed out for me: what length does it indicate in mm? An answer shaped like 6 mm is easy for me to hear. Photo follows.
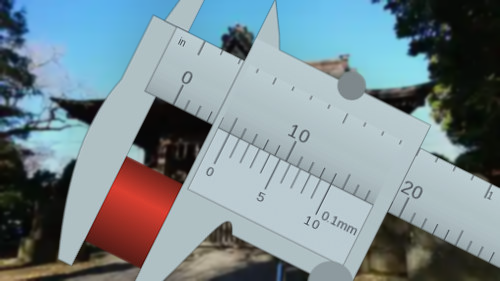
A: 5.0 mm
